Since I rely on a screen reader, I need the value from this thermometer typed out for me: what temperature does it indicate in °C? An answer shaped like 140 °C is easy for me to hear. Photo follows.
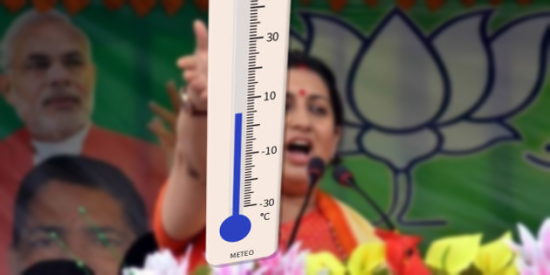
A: 5 °C
